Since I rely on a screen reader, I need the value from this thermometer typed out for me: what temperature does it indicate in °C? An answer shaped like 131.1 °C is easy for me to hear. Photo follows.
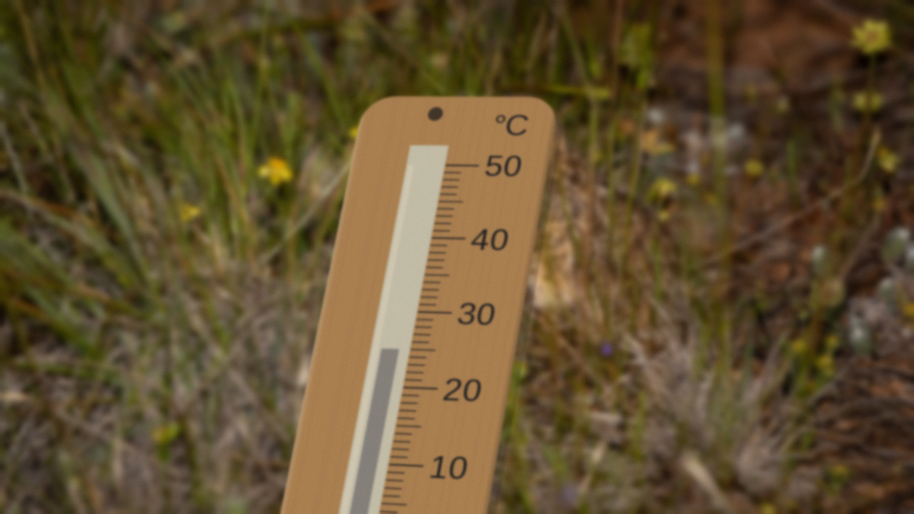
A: 25 °C
